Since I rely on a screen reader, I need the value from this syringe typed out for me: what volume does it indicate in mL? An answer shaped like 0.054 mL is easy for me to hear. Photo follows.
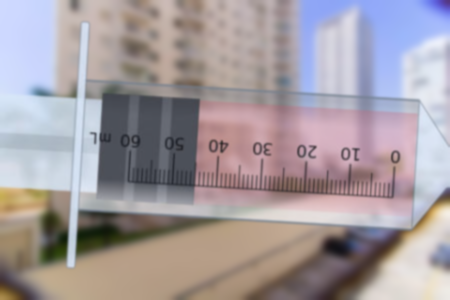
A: 45 mL
